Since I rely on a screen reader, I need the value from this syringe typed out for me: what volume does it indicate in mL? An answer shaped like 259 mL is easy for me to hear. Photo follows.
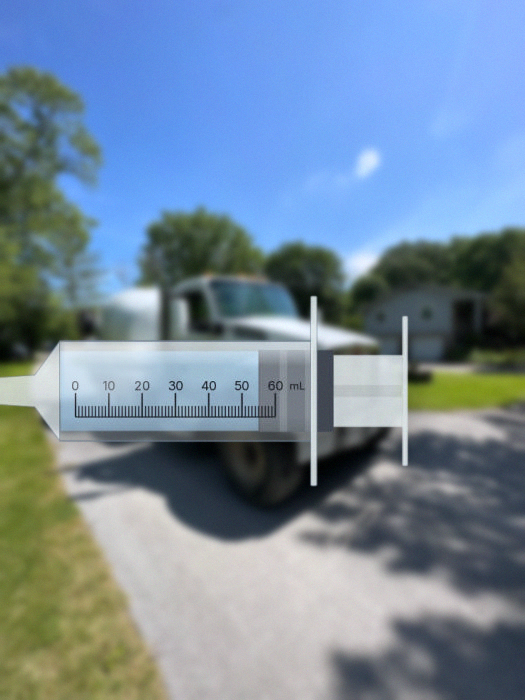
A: 55 mL
